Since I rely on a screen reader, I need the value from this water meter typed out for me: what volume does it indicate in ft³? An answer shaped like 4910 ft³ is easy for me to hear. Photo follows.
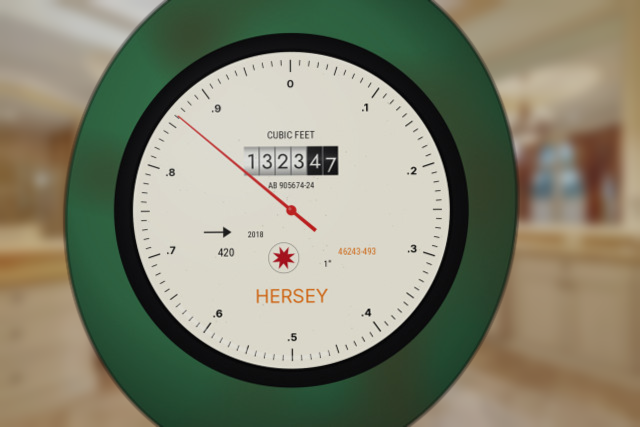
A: 132346.86 ft³
